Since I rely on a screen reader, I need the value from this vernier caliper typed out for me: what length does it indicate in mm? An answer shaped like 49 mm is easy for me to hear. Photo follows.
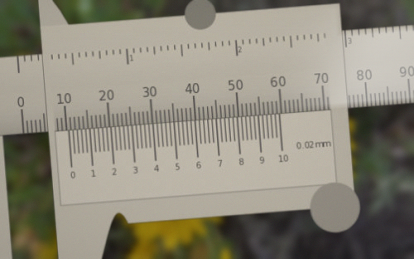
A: 10.5 mm
